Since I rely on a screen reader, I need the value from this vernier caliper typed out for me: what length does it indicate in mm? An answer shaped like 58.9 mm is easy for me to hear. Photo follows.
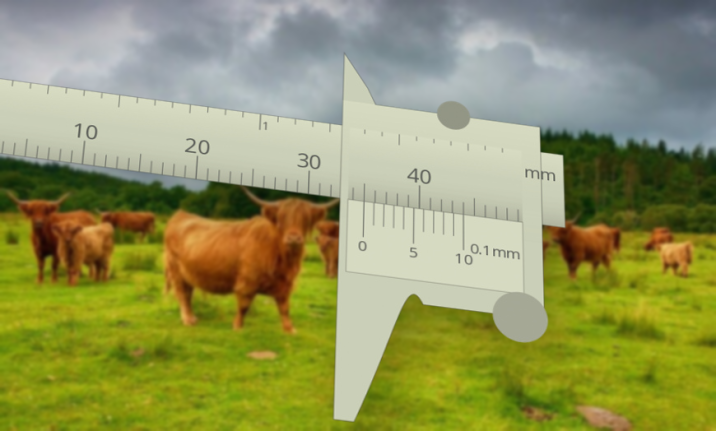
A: 35.0 mm
